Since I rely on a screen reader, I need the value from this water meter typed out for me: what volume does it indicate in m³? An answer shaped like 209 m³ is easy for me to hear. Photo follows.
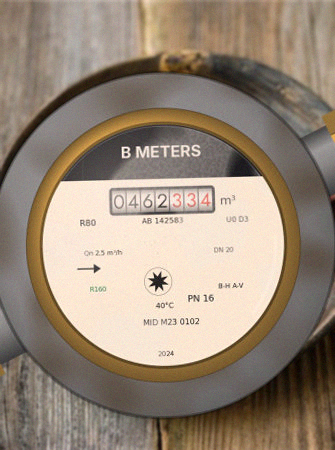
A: 462.334 m³
